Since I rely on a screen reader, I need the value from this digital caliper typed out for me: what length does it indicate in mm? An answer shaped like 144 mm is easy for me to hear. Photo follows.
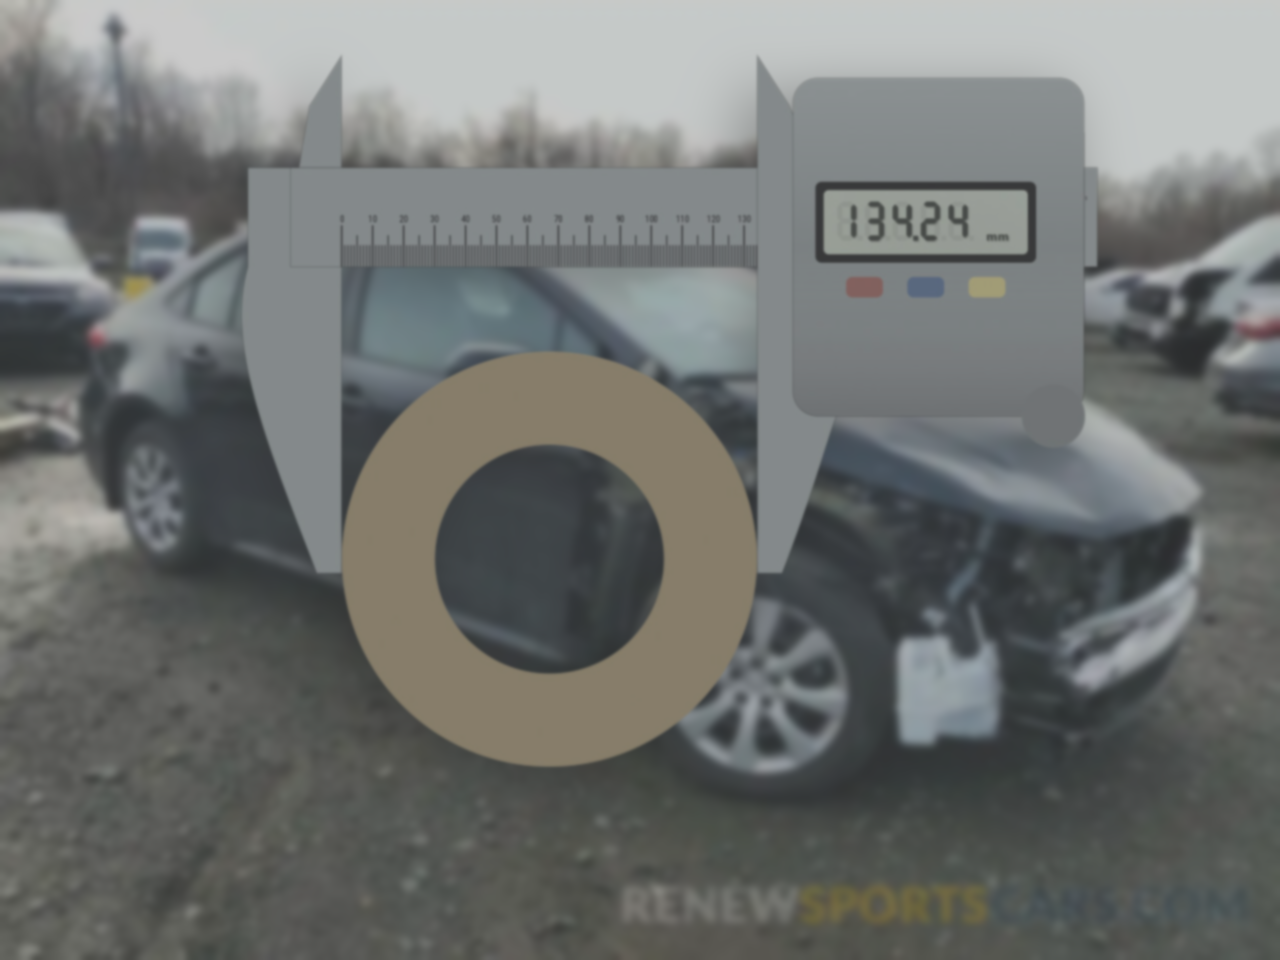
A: 134.24 mm
